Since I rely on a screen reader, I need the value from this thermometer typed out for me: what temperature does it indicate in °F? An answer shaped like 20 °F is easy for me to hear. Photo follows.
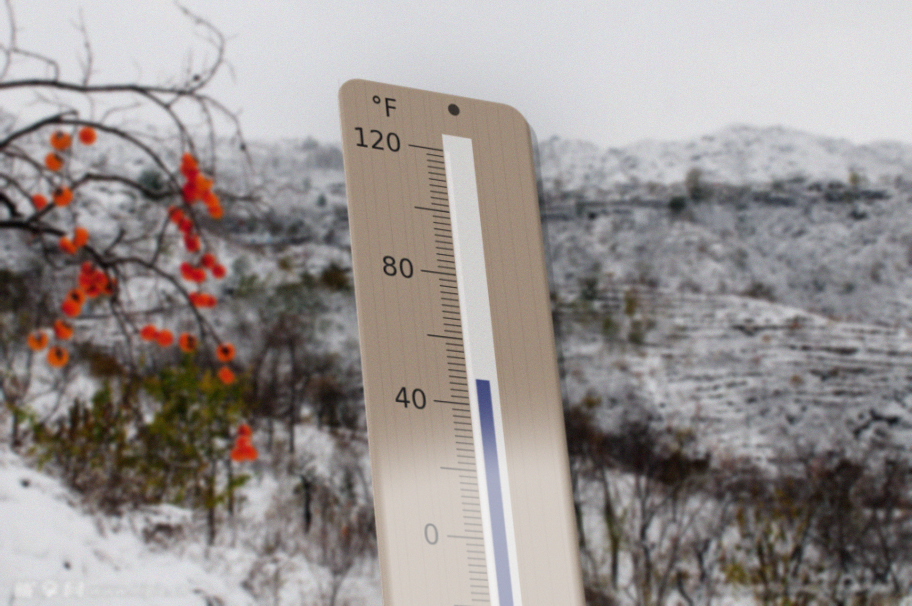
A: 48 °F
